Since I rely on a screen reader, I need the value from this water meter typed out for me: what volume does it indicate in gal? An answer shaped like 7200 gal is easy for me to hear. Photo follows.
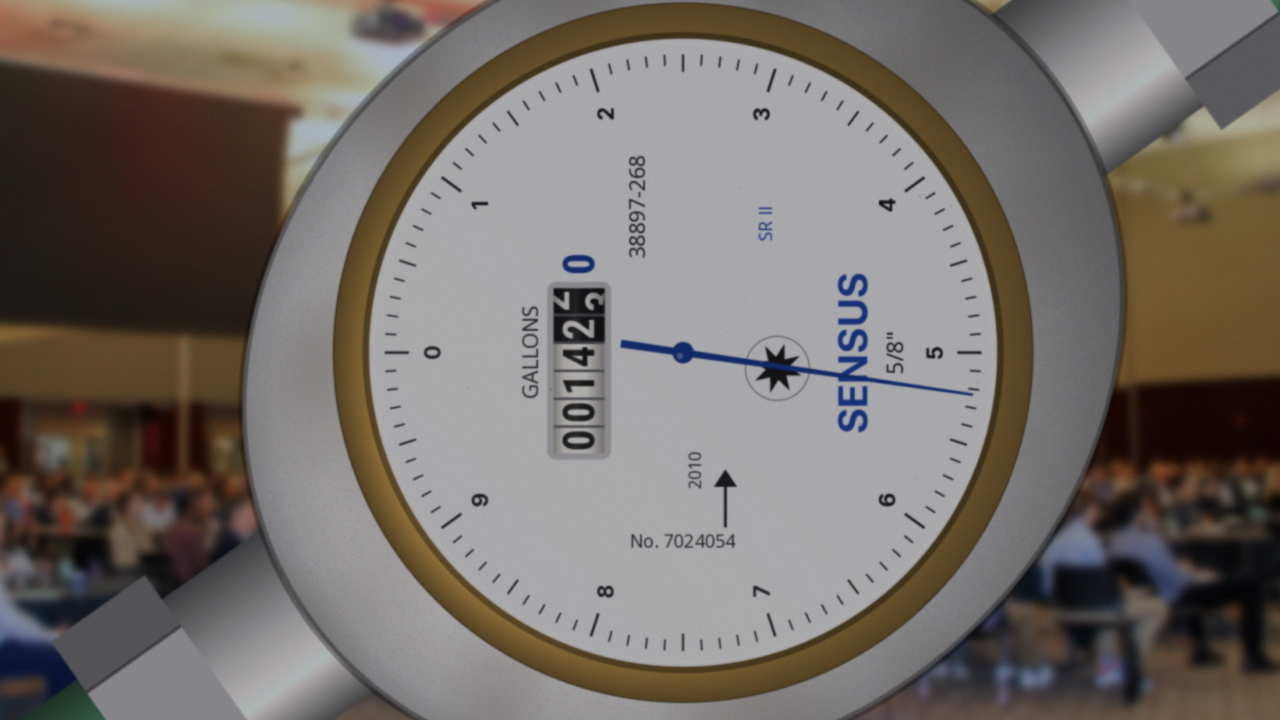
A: 14225.2 gal
